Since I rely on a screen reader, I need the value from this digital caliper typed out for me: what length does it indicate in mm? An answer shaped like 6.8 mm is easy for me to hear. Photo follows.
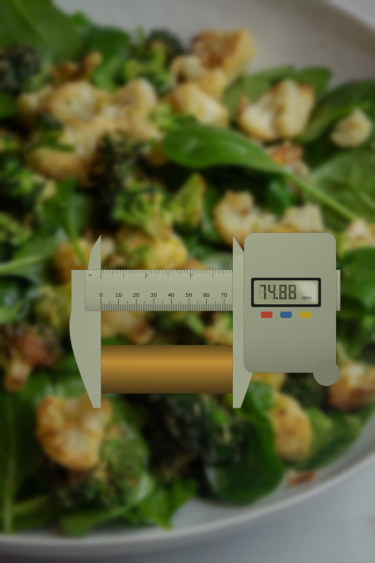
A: 74.88 mm
